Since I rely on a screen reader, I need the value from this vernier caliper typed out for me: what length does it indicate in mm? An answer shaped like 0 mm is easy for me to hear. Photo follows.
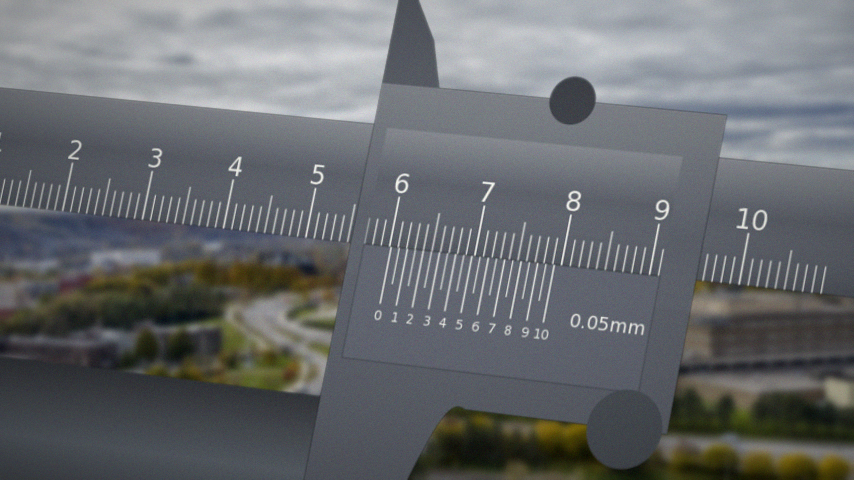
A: 60.2 mm
